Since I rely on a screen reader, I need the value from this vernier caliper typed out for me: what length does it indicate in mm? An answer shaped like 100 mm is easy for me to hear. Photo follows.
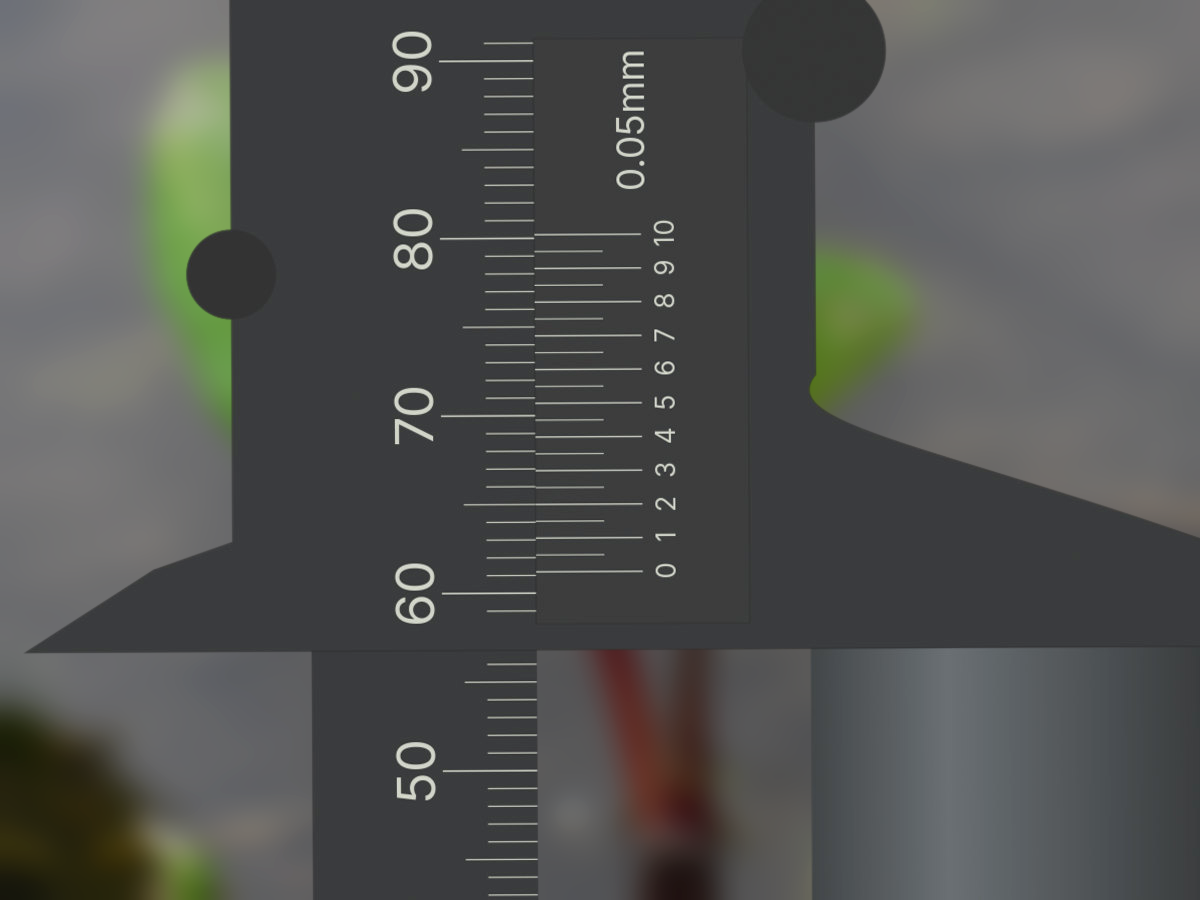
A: 61.2 mm
